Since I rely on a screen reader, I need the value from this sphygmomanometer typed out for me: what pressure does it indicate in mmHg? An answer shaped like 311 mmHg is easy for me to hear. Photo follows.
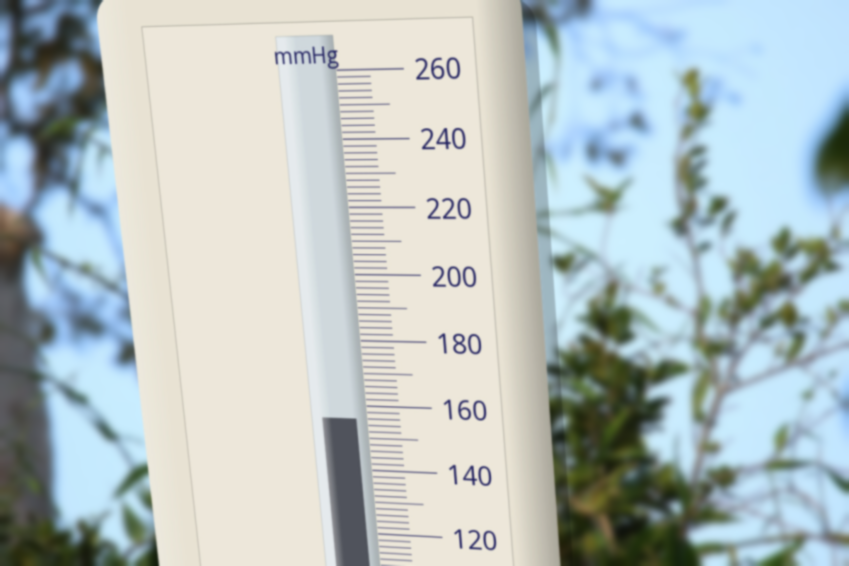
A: 156 mmHg
